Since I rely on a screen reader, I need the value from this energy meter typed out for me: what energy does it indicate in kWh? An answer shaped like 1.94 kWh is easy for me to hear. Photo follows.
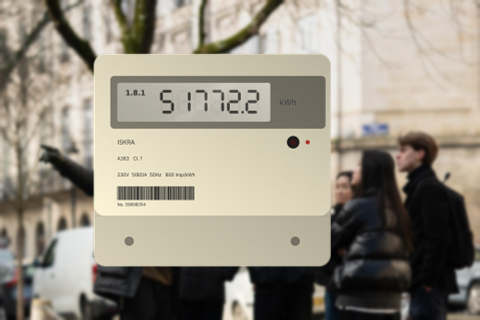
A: 51772.2 kWh
